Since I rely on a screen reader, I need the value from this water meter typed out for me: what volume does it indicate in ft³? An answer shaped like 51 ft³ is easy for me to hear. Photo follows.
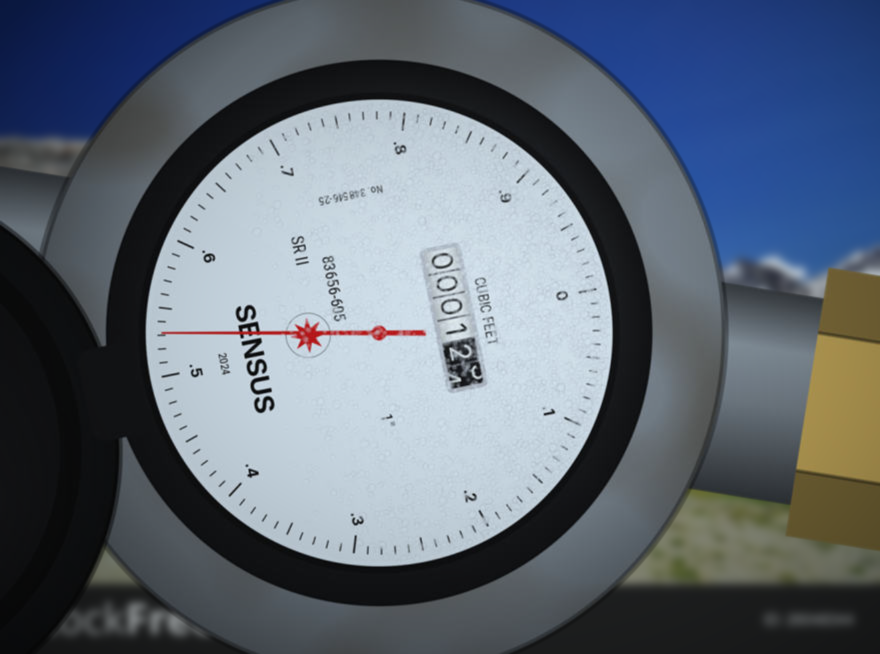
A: 123.53 ft³
